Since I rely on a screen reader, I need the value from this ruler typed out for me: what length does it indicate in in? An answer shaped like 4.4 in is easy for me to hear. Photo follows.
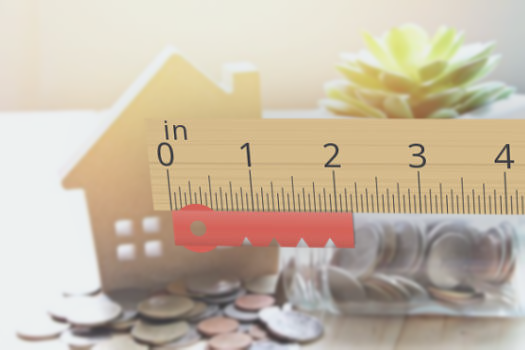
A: 2.1875 in
